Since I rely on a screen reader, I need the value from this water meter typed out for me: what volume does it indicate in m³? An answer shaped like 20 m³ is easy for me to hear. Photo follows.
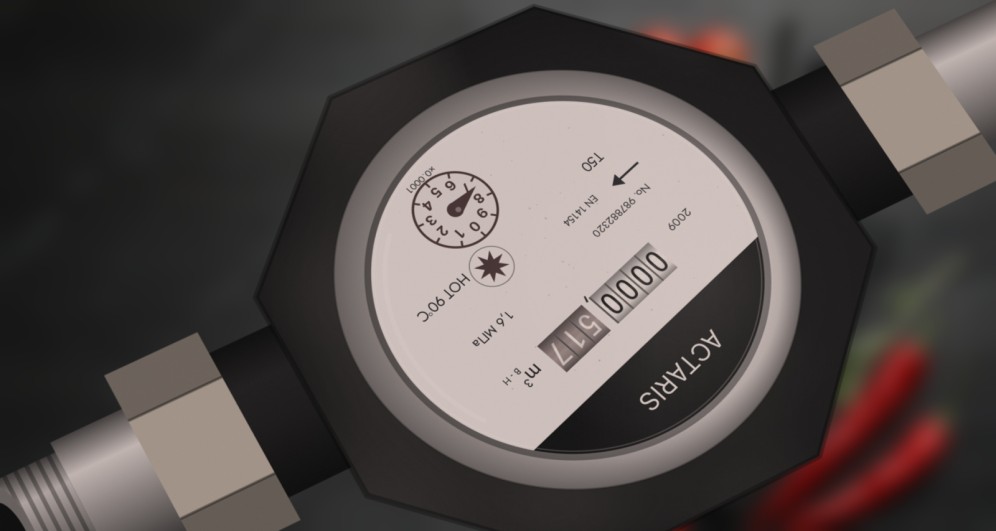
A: 0.5177 m³
